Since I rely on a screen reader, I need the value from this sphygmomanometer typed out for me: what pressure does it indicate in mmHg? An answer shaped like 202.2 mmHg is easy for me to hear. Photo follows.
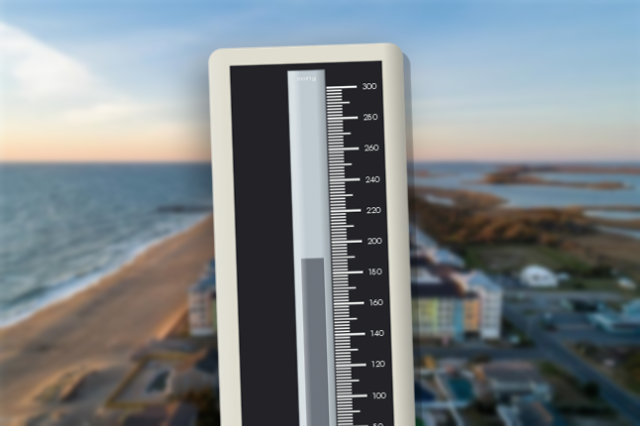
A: 190 mmHg
